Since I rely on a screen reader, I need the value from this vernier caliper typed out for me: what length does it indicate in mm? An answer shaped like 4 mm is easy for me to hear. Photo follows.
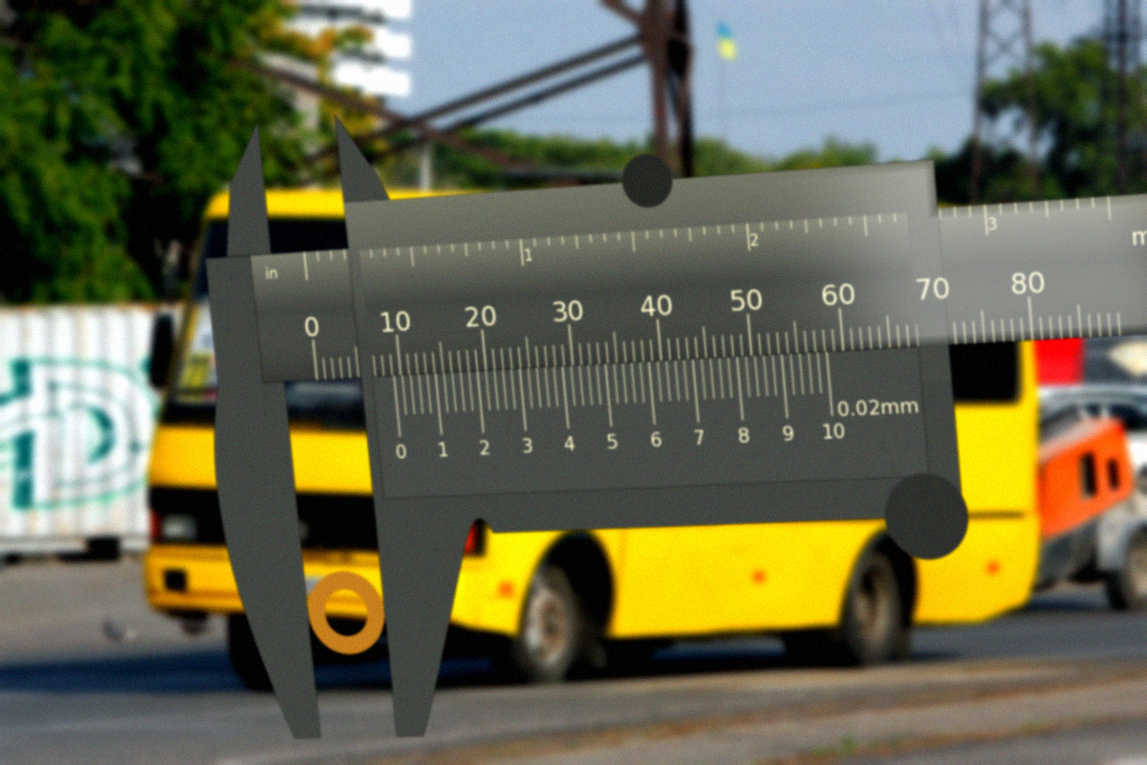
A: 9.2 mm
